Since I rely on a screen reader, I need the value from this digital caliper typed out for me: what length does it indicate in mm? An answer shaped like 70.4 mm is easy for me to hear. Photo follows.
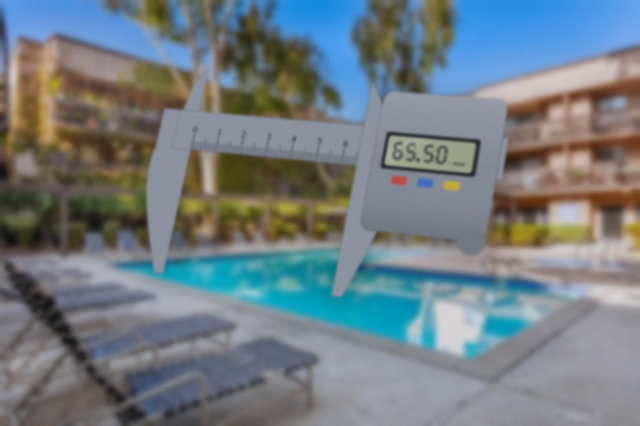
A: 65.50 mm
